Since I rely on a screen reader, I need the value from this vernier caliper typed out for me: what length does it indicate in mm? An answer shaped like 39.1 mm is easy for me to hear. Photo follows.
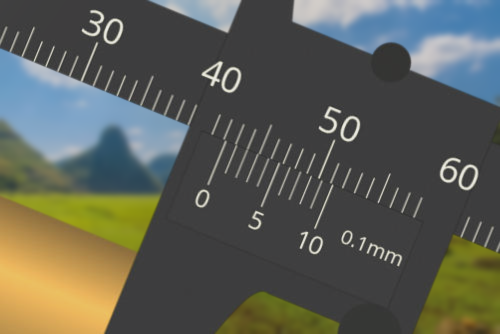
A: 42.2 mm
